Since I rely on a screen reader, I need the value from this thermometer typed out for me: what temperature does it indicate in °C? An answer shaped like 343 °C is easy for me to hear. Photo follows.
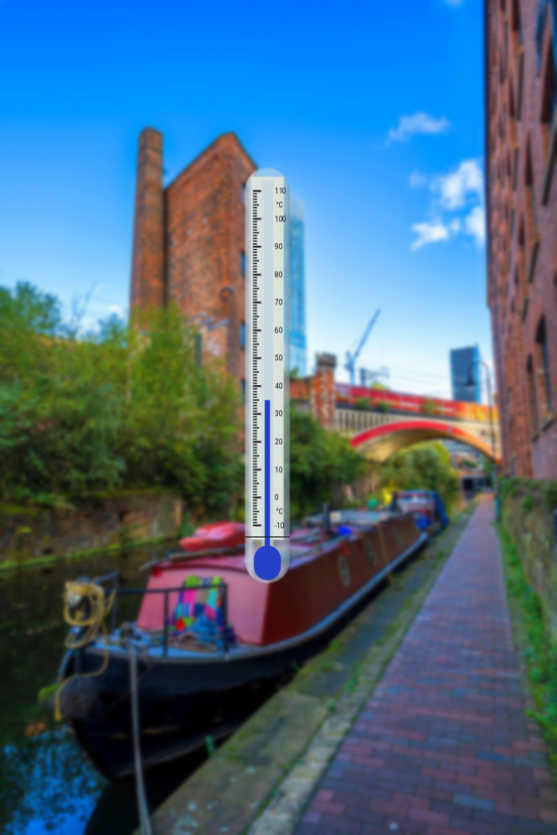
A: 35 °C
